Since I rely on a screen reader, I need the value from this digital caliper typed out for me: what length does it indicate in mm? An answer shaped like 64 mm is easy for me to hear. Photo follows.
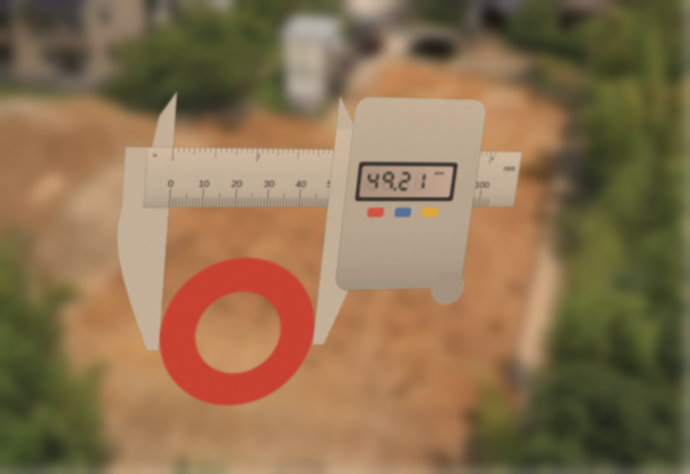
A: 49.21 mm
